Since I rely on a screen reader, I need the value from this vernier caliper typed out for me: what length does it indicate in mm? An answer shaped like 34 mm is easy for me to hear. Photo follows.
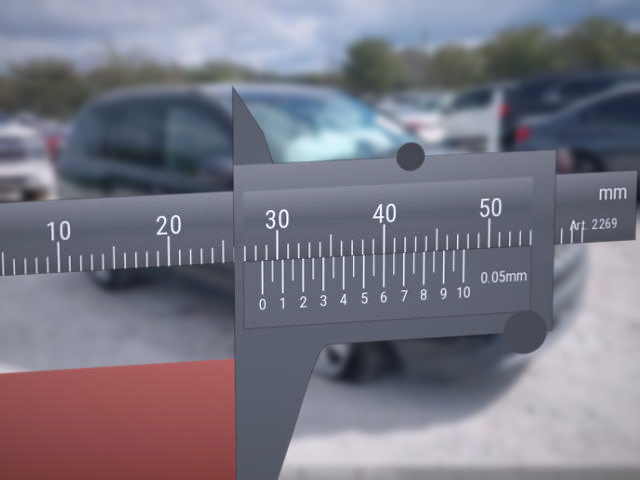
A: 28.6 mm
